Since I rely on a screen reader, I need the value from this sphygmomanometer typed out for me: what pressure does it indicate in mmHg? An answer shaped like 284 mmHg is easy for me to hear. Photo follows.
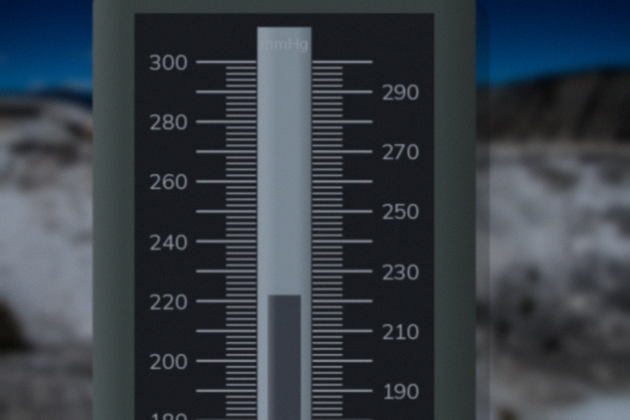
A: 222 mmHg
